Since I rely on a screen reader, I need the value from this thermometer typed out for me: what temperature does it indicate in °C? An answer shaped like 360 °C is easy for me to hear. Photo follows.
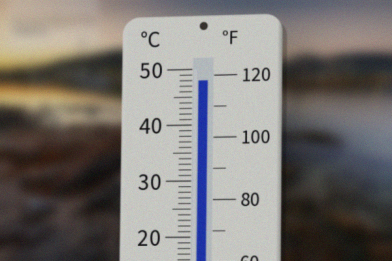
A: 48 °C
